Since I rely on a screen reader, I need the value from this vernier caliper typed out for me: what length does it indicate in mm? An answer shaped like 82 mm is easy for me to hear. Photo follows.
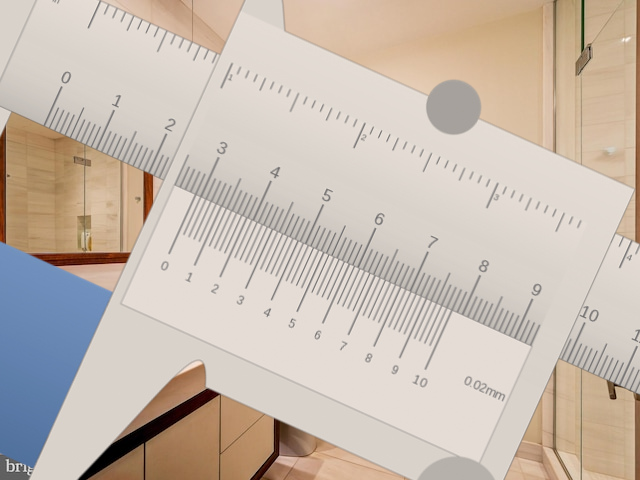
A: 29.0 mm
